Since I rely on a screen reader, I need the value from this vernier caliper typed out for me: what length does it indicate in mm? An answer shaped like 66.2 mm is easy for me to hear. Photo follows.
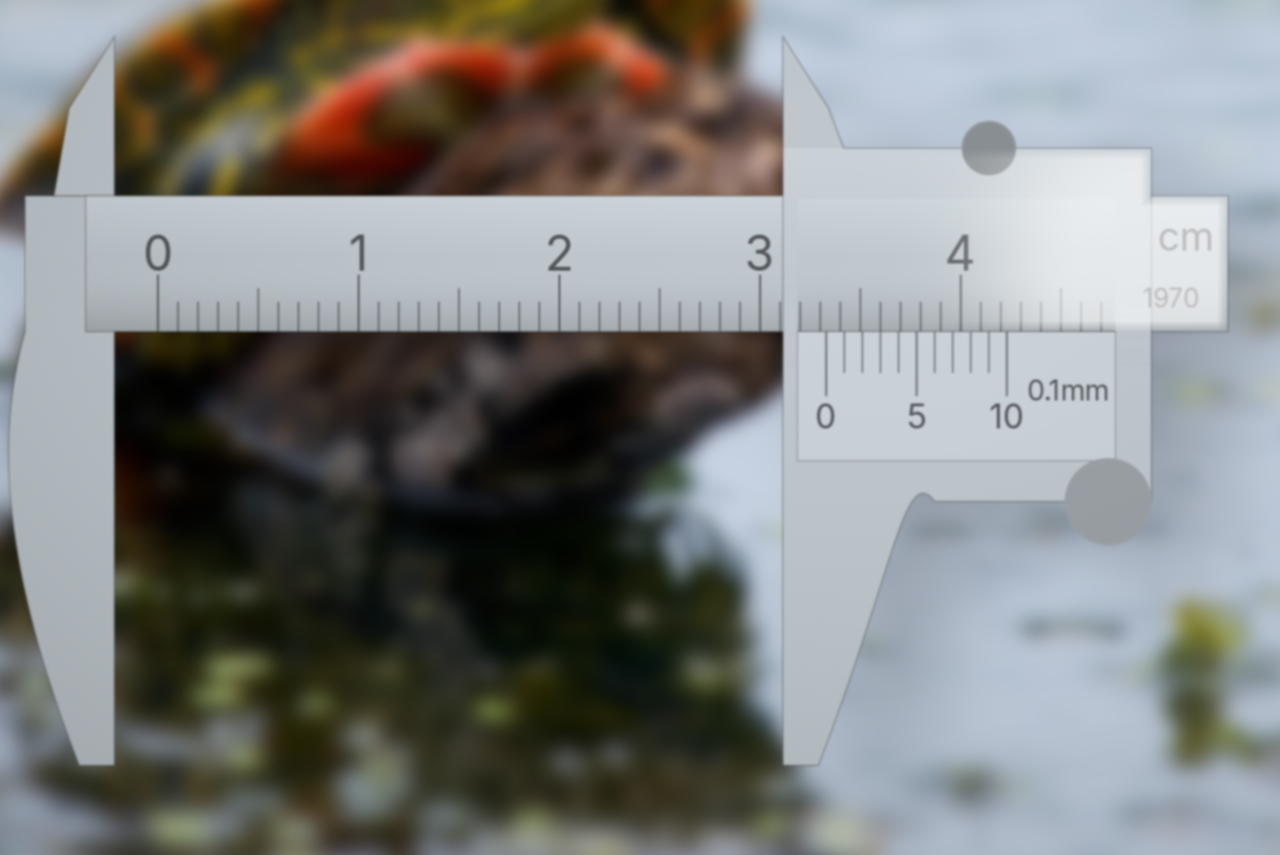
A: 33.3 mm
